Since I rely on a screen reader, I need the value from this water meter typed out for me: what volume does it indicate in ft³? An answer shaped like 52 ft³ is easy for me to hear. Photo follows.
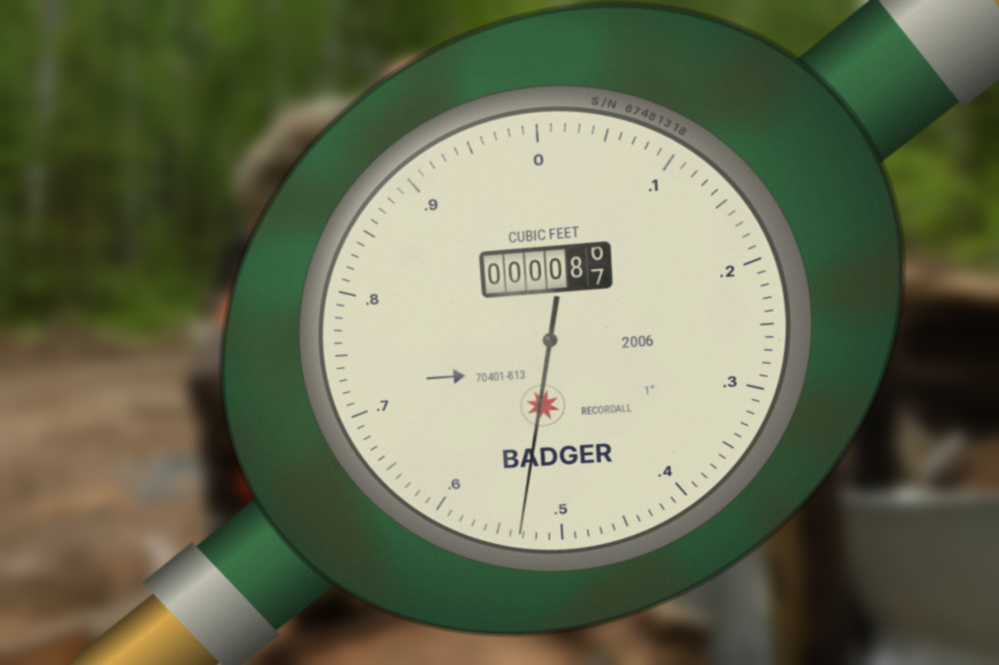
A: 86.53 ft³
